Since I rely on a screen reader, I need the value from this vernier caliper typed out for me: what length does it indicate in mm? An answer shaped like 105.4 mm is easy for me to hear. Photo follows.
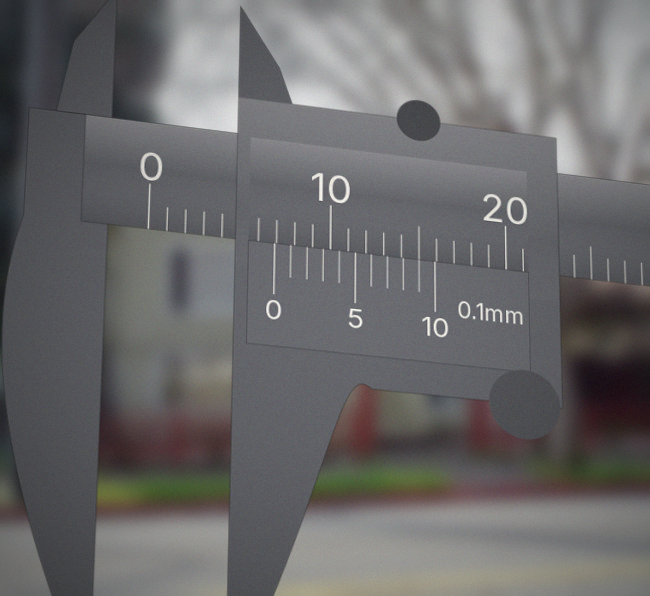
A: 6.9 mm
